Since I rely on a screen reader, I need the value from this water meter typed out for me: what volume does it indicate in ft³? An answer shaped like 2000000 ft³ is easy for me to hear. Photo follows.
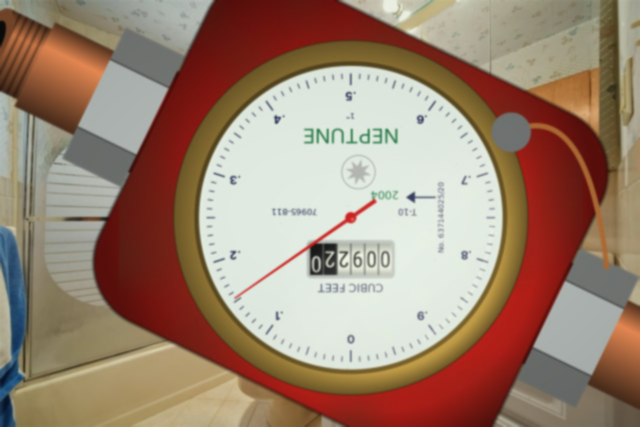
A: 9220.15 ft³
